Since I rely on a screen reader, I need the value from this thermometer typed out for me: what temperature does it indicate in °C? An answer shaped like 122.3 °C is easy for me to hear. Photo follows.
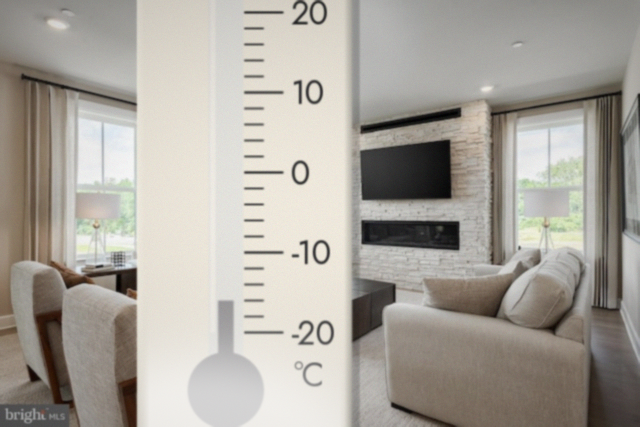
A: -16 °C
